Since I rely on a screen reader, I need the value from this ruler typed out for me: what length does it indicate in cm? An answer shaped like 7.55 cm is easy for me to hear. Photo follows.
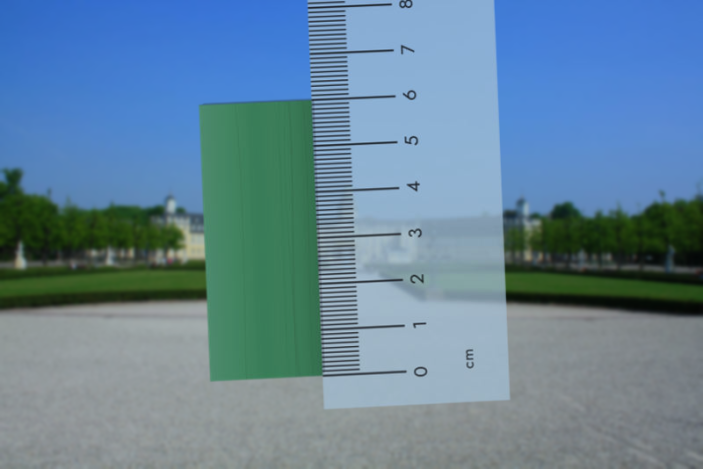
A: 6 cm
